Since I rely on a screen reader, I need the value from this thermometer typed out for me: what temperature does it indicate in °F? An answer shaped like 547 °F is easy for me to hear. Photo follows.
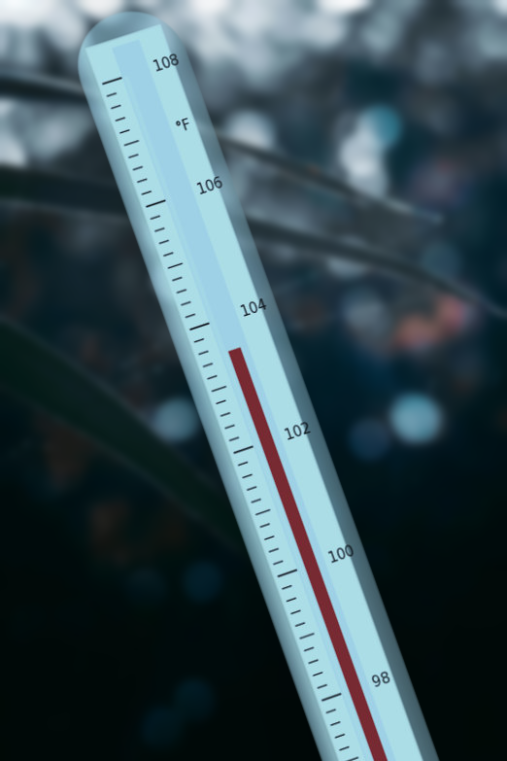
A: 103.5 °F
